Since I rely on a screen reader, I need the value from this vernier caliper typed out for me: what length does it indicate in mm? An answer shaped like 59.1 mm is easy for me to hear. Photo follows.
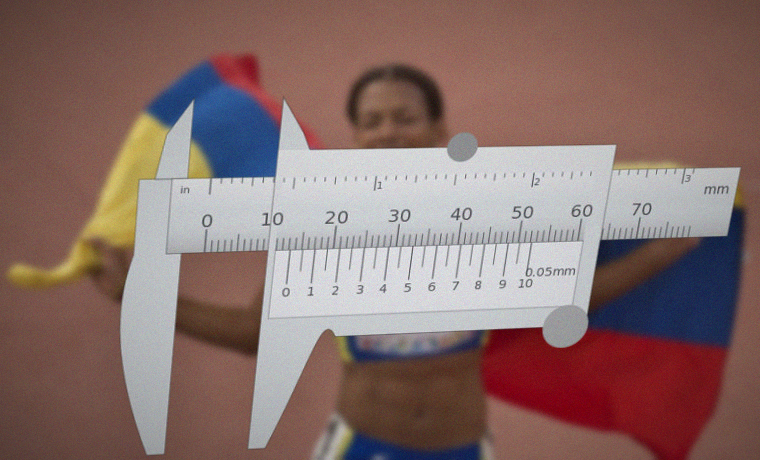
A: 13.2 mm
